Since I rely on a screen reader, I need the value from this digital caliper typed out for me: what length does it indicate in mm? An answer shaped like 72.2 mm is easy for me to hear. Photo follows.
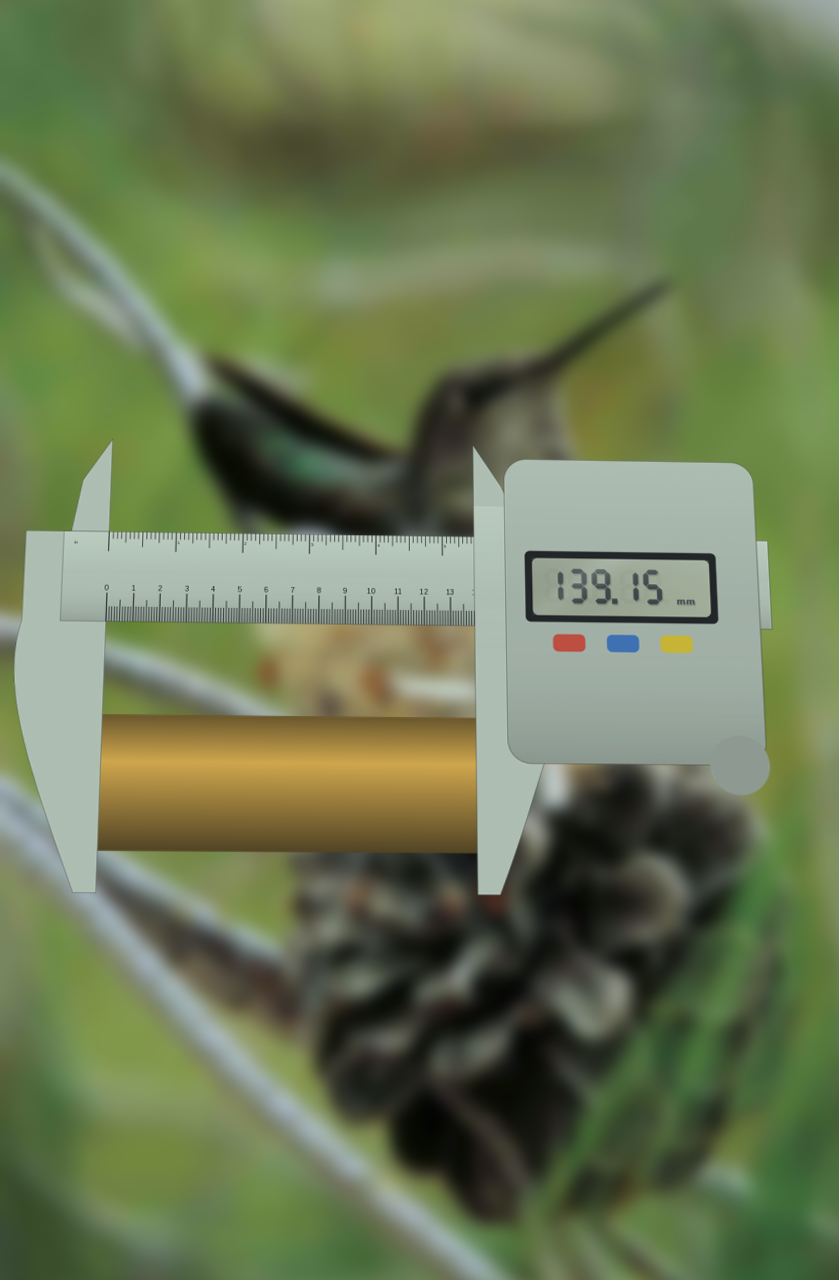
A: 139.15 mm
